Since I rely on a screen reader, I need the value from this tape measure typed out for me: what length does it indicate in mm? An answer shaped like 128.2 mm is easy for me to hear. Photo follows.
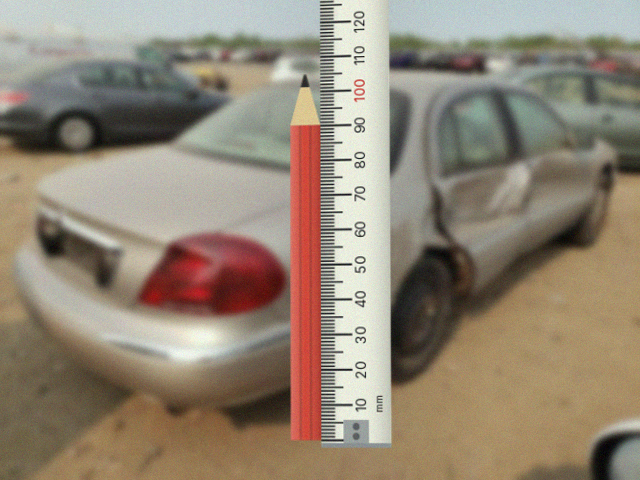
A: 105 mm
